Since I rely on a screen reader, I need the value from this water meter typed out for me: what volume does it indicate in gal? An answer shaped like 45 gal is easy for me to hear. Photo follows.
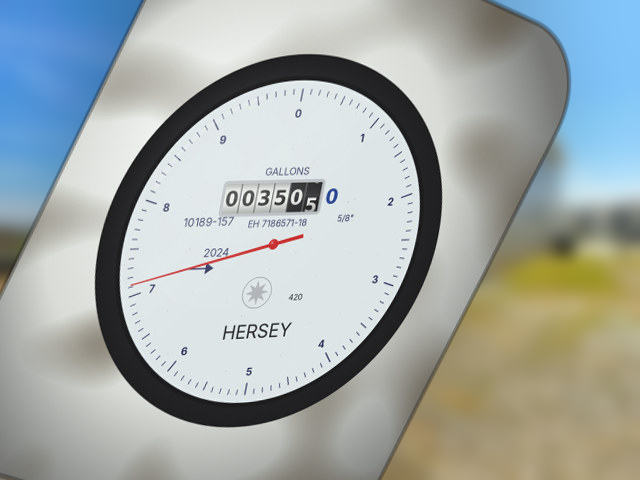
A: 35047.1 gal
